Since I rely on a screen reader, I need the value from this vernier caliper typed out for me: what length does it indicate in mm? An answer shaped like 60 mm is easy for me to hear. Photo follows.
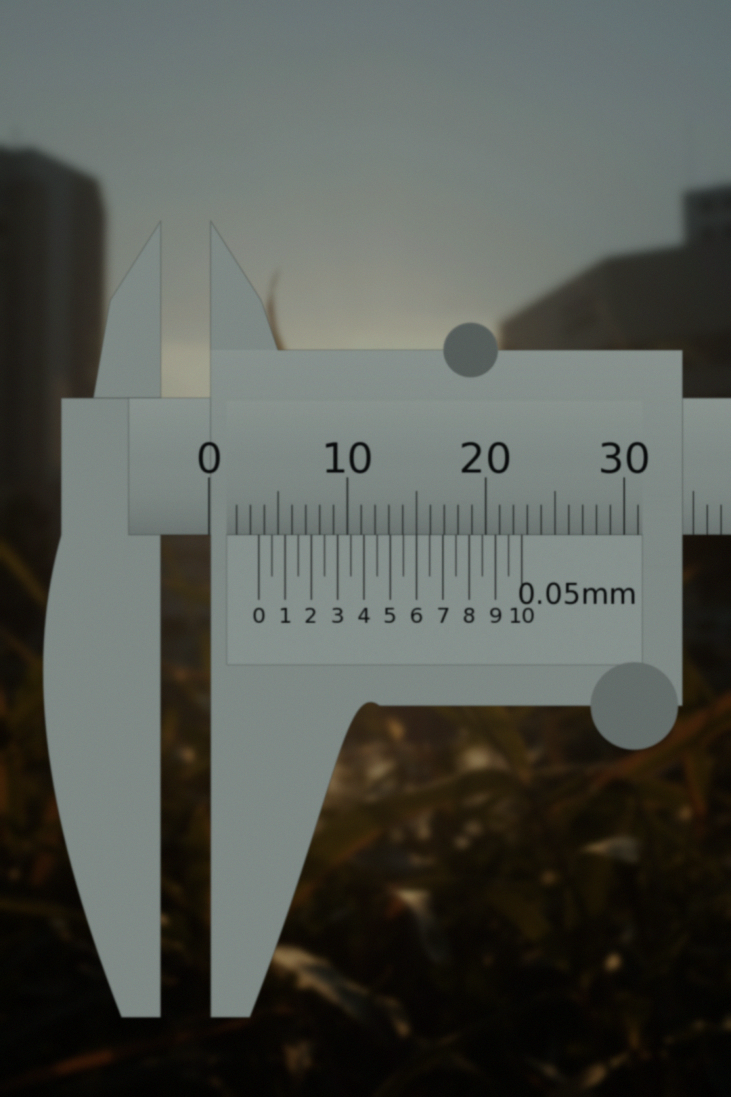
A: 3.6 mm
